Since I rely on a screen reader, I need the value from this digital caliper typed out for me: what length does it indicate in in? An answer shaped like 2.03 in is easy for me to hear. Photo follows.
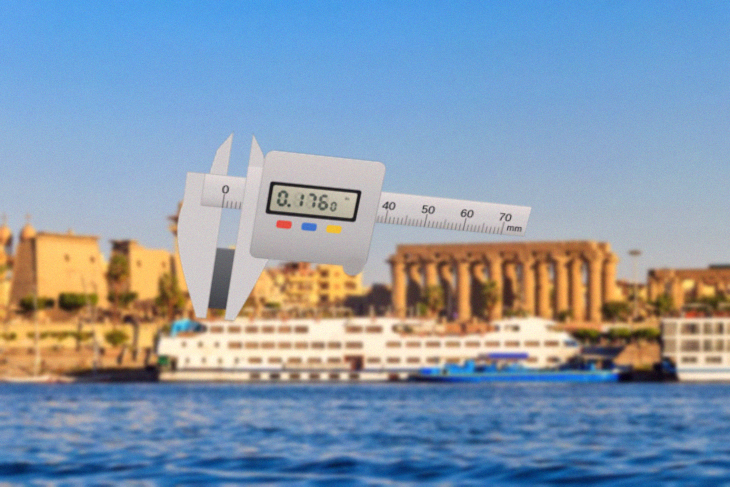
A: 0.1760 in
